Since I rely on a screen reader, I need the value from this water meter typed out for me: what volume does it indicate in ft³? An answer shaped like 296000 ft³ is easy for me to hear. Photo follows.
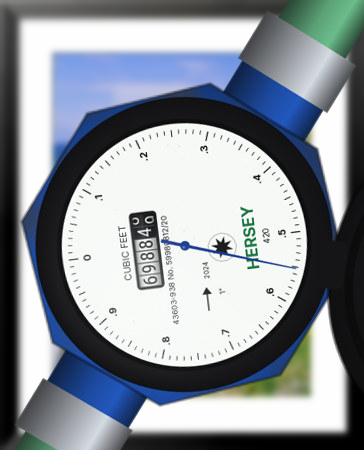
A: 698848.55 ft³
